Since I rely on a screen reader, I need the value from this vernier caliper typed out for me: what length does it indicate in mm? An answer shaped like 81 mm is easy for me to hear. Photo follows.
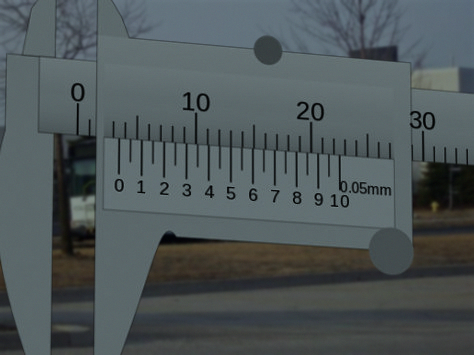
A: 3.5 mm
